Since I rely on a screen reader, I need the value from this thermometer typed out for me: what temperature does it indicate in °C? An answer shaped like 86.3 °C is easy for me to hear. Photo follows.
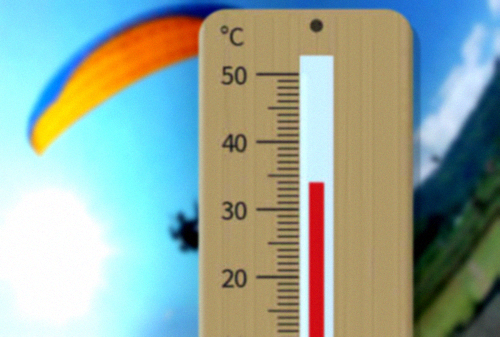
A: 34 °C
